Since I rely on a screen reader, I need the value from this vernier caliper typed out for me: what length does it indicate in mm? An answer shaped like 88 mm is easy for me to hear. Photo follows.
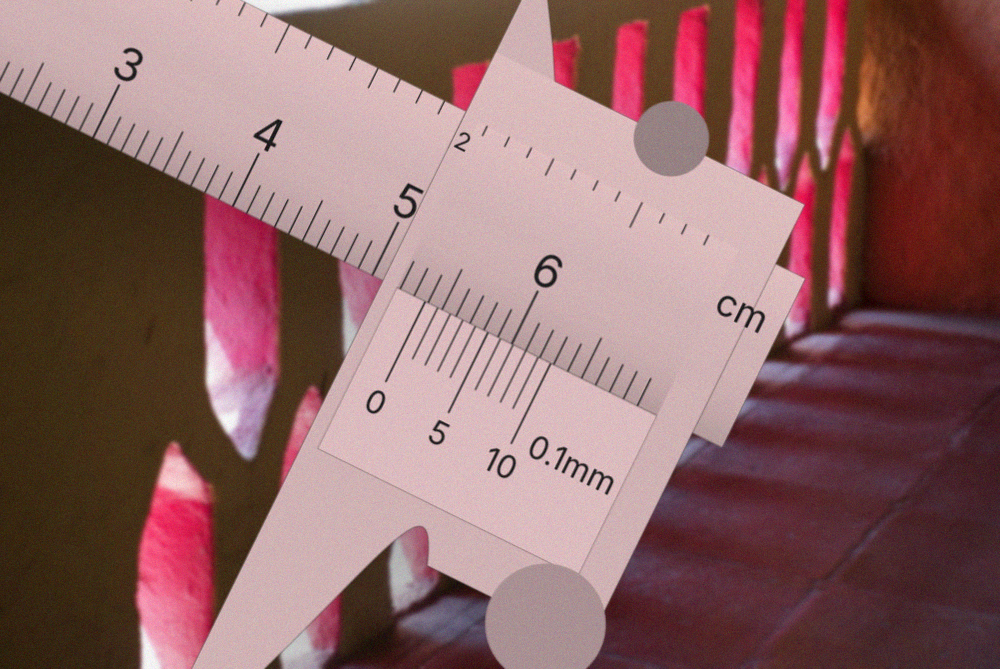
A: 53.8 mm
